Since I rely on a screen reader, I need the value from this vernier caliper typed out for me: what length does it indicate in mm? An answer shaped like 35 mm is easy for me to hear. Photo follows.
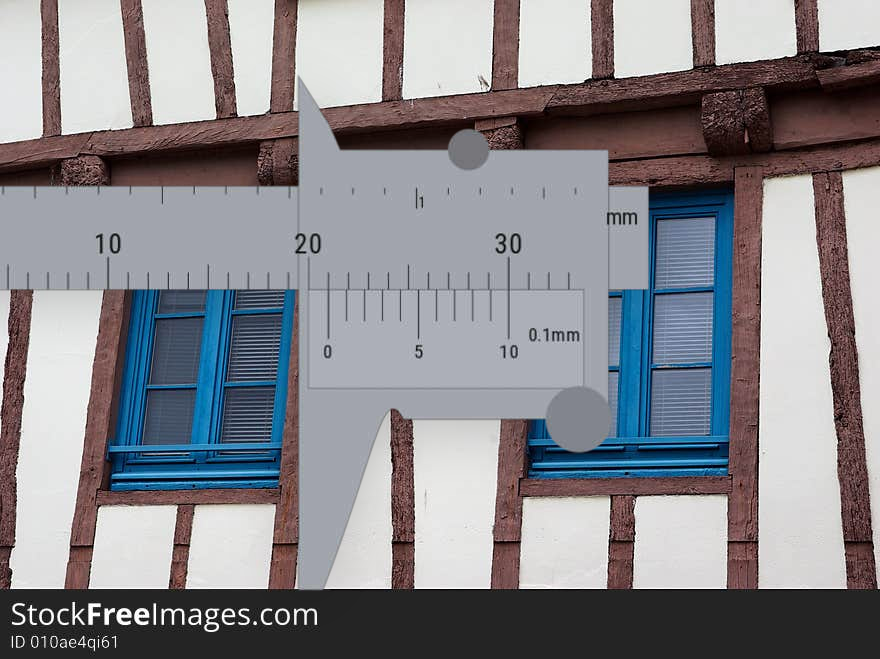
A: 21.0 mm
